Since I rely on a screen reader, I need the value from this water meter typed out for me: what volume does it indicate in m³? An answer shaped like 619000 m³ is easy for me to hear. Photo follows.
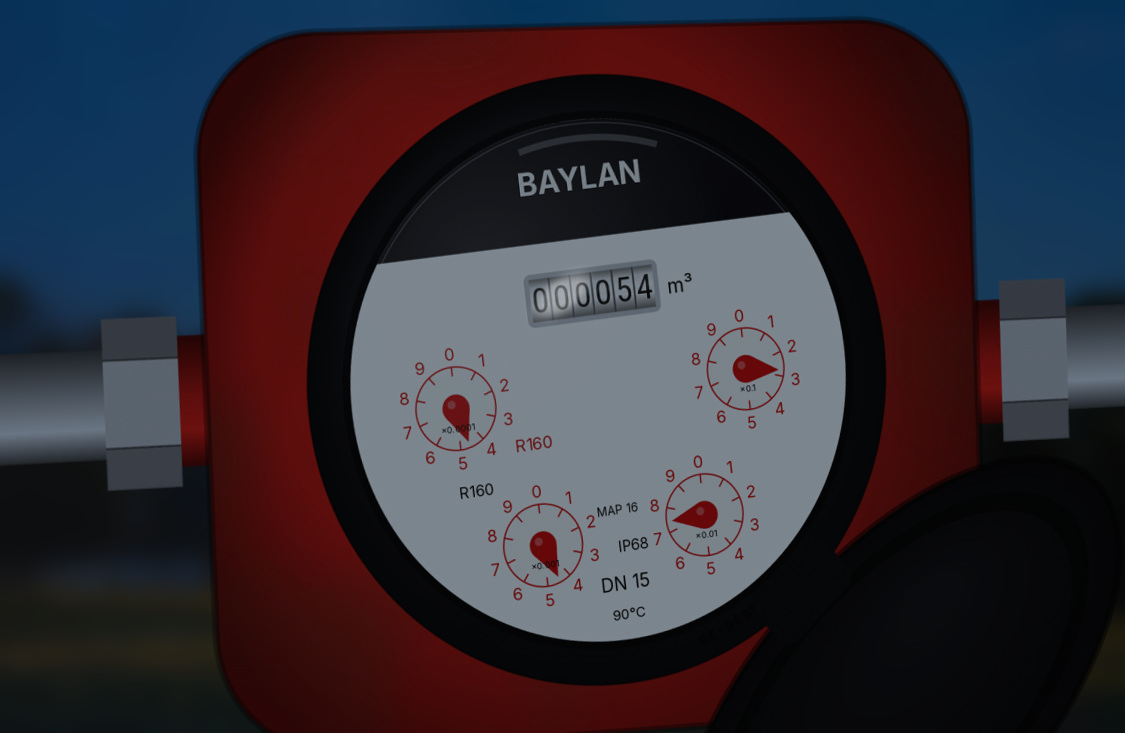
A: 54.2744 m³
